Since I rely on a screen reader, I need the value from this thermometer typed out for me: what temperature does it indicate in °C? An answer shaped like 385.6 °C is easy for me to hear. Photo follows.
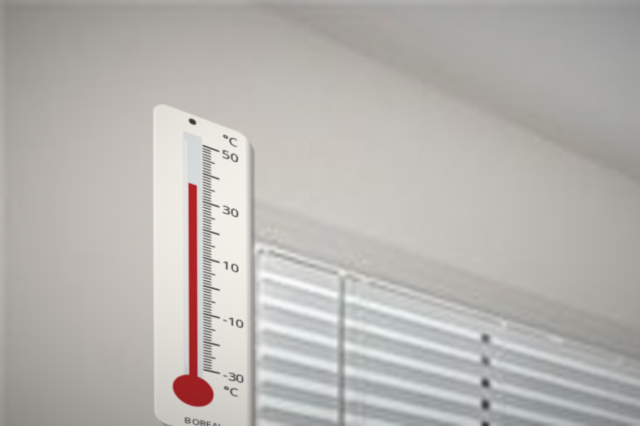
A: 35 °C
